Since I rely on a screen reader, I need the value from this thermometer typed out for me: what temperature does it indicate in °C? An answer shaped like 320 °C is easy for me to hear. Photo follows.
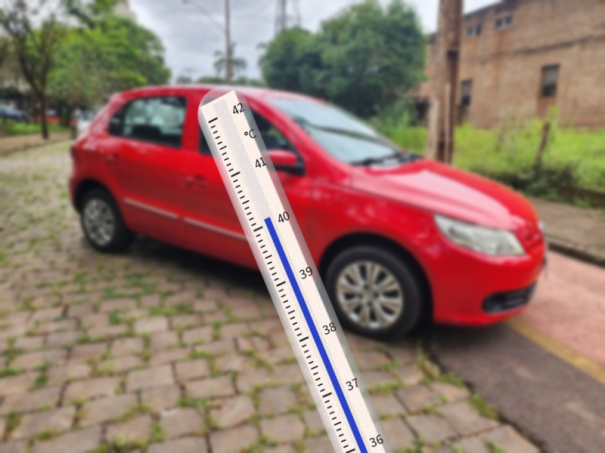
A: 40.1 °C
